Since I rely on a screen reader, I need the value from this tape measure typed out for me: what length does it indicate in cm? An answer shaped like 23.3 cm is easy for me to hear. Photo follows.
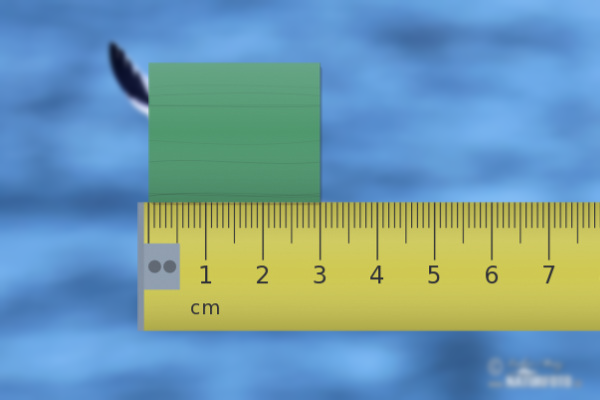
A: 3 cm
